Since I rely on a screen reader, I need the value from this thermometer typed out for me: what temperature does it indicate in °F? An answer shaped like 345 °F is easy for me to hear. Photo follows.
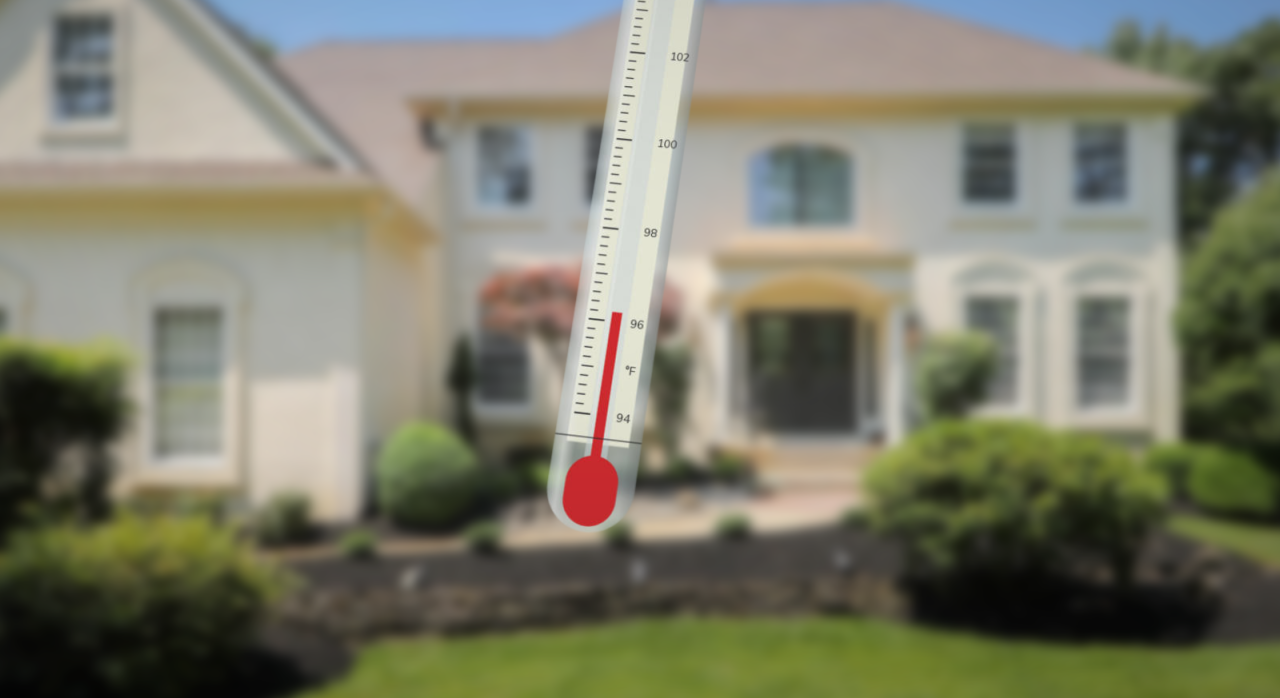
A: 96.2 °F
